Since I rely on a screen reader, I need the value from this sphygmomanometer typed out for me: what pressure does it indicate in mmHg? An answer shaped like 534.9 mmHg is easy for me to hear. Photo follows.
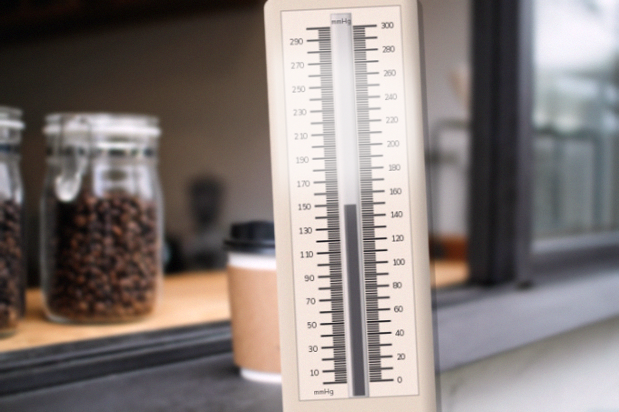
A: 150 mmHg
